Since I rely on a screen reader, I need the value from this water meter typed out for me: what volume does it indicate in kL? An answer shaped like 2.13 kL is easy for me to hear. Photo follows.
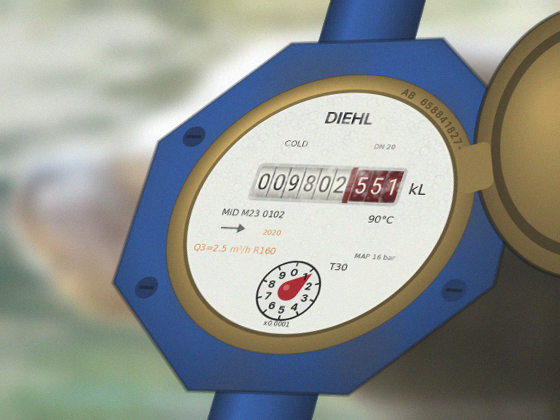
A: 9802.5511 kL
